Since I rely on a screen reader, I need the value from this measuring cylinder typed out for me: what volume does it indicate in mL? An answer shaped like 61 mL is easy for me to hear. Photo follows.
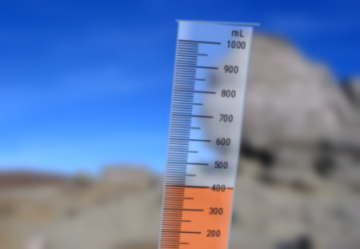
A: 400 mL
